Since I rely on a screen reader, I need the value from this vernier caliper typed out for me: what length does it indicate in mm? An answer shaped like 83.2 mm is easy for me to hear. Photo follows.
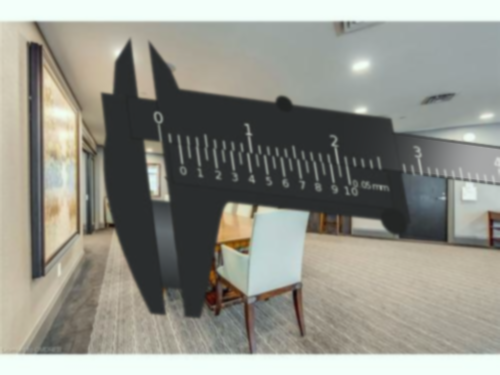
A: 2.0 mm
